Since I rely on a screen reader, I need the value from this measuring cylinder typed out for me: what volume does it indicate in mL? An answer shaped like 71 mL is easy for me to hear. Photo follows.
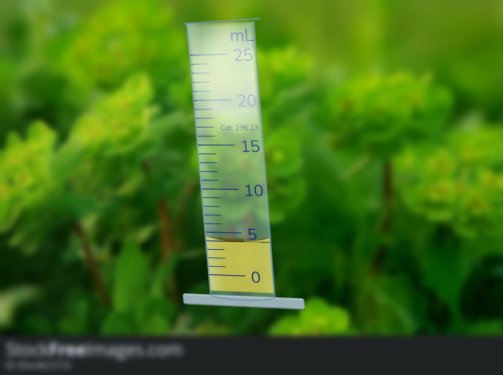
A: 4 mL
